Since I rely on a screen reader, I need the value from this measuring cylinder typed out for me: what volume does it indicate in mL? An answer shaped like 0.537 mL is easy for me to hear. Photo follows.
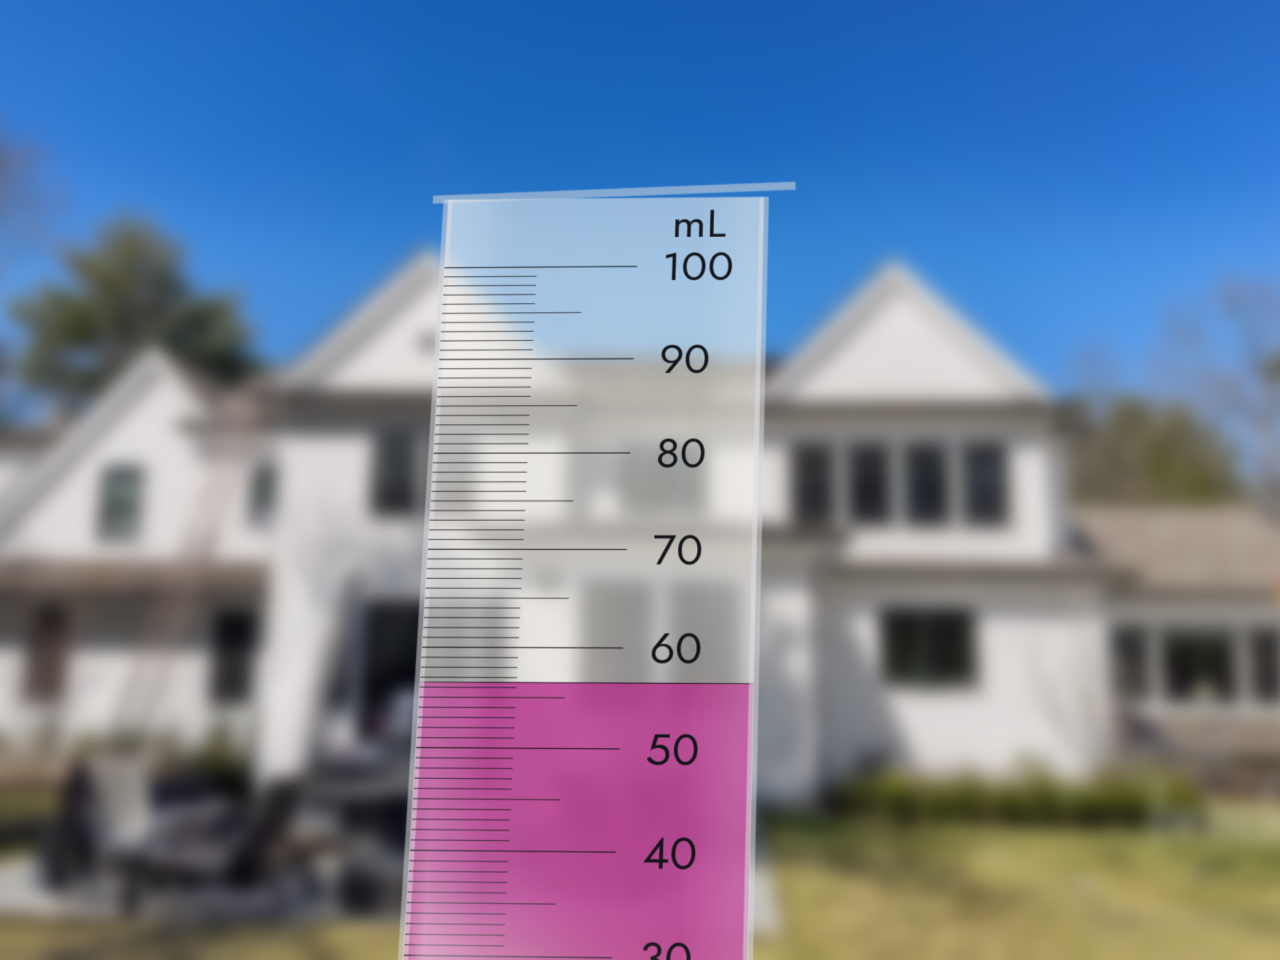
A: 56.5 mL
